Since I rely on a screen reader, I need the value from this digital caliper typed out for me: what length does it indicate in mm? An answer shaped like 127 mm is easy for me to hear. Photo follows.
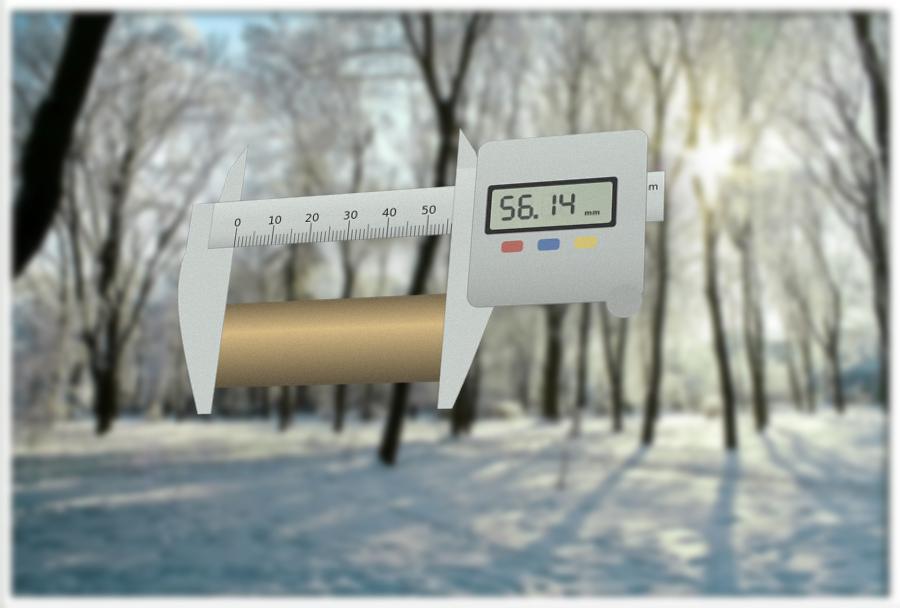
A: 56.14 mm
